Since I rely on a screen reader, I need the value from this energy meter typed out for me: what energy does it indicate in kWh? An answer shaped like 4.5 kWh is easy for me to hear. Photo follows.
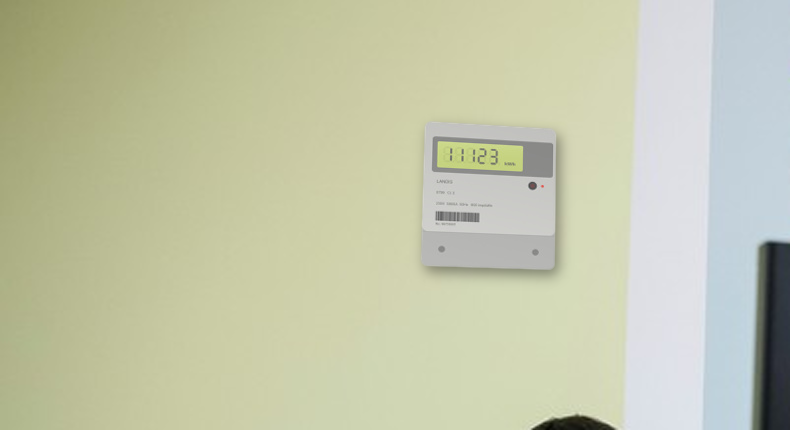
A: 11123 kWh
